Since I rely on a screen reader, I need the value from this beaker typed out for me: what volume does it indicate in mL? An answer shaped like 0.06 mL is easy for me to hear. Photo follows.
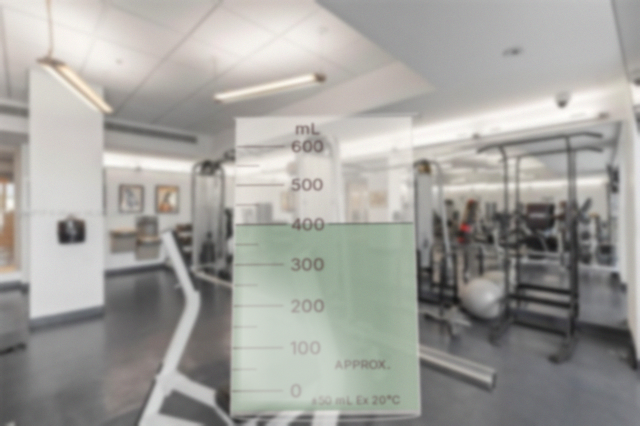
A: 400 mL
